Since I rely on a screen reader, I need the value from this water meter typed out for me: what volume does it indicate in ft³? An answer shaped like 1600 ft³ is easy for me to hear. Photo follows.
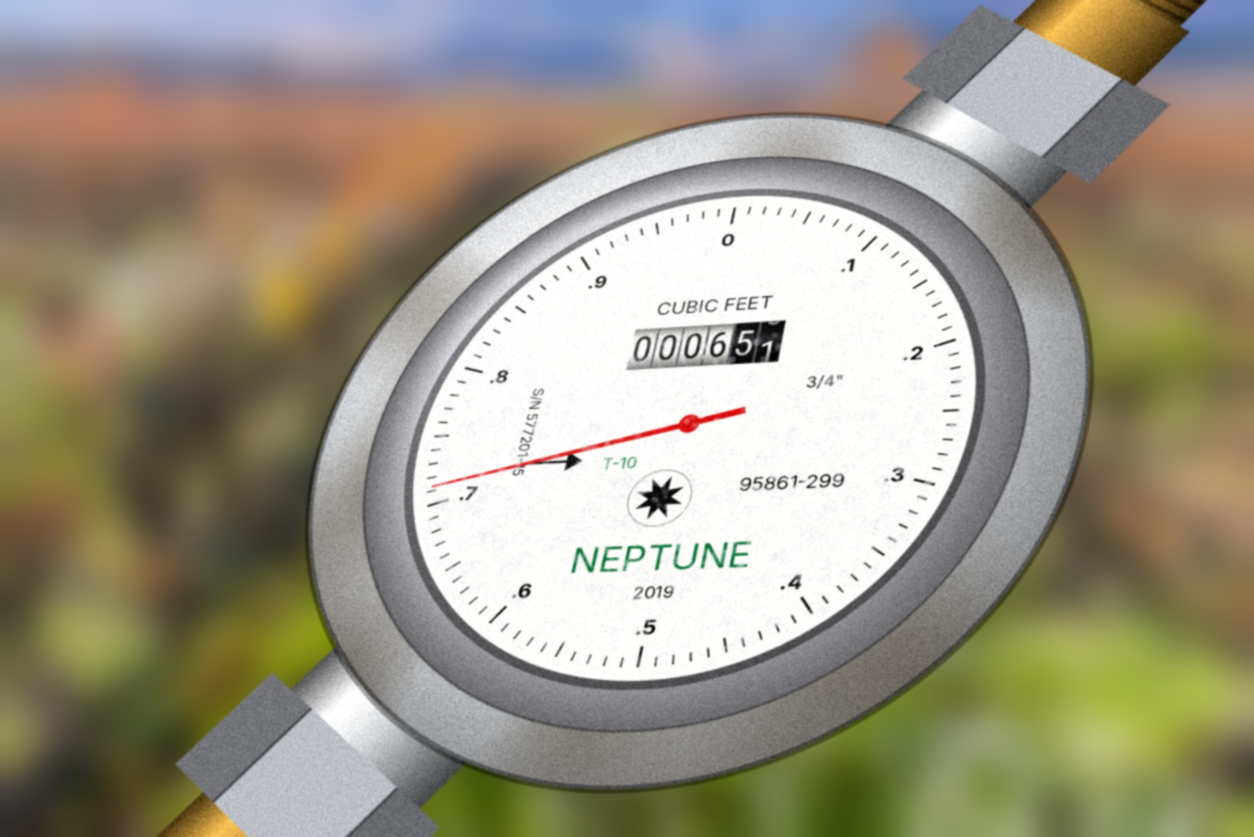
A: 650.71 ft³
